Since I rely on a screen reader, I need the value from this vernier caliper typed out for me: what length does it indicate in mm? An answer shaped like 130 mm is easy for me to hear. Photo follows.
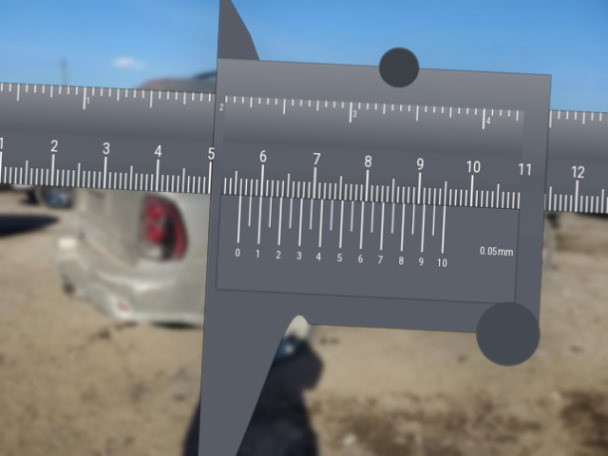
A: 56.0 mm
